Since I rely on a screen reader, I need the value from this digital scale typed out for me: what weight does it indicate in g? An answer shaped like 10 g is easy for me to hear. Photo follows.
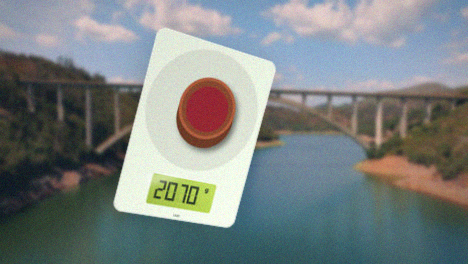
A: 2070 g
